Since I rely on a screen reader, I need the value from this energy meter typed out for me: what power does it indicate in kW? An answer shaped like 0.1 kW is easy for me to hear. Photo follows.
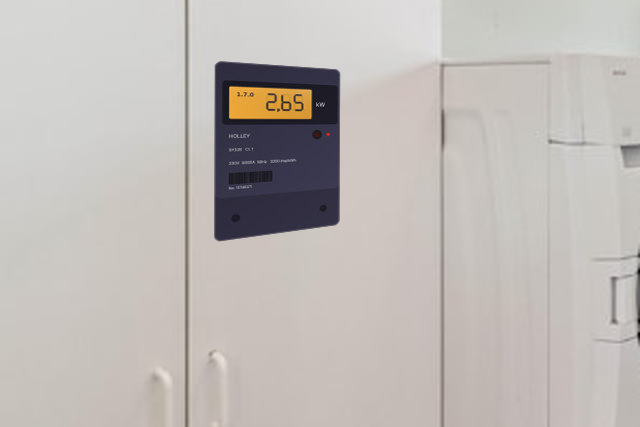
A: 2.65 kW
